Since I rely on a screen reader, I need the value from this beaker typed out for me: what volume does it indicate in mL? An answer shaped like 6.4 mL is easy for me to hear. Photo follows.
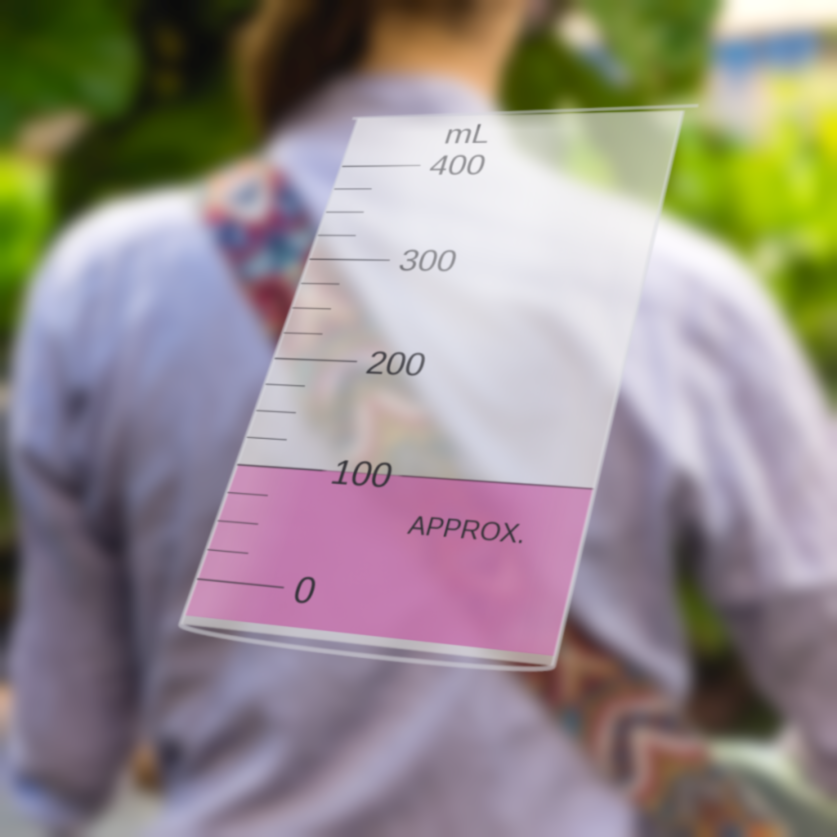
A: 100 mL
